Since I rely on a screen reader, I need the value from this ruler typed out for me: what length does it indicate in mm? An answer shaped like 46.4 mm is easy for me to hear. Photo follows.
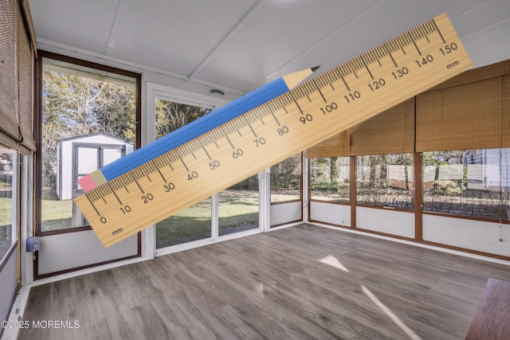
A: 105 mm
